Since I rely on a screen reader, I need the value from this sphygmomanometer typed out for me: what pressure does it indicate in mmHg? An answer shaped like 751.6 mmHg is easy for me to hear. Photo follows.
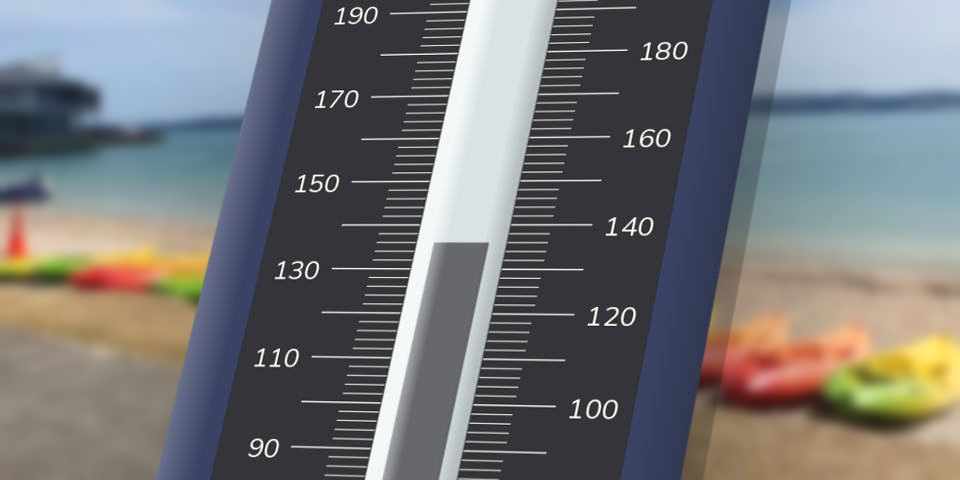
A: 136 mmHg
